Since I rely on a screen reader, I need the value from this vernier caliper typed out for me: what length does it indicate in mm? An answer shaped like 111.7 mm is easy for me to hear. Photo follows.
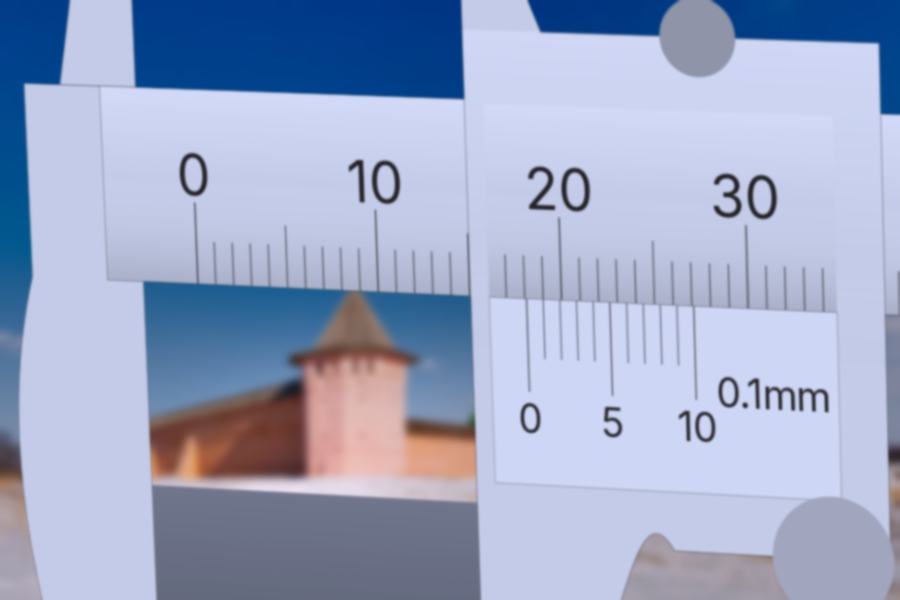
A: 18.1 mm
